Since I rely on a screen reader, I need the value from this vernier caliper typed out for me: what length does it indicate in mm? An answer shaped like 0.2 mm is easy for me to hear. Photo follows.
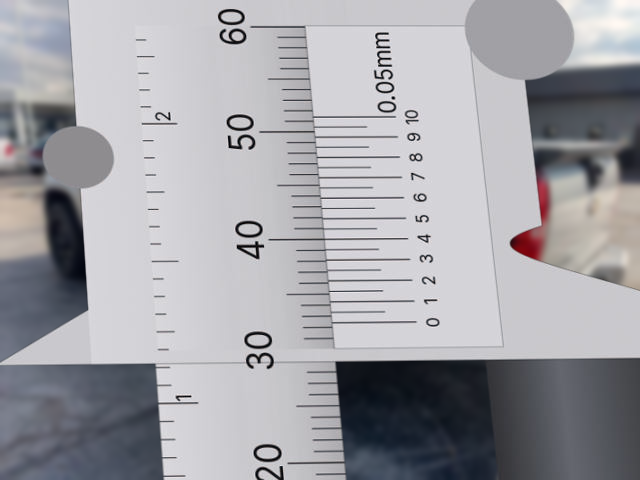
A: 32.4 mm
